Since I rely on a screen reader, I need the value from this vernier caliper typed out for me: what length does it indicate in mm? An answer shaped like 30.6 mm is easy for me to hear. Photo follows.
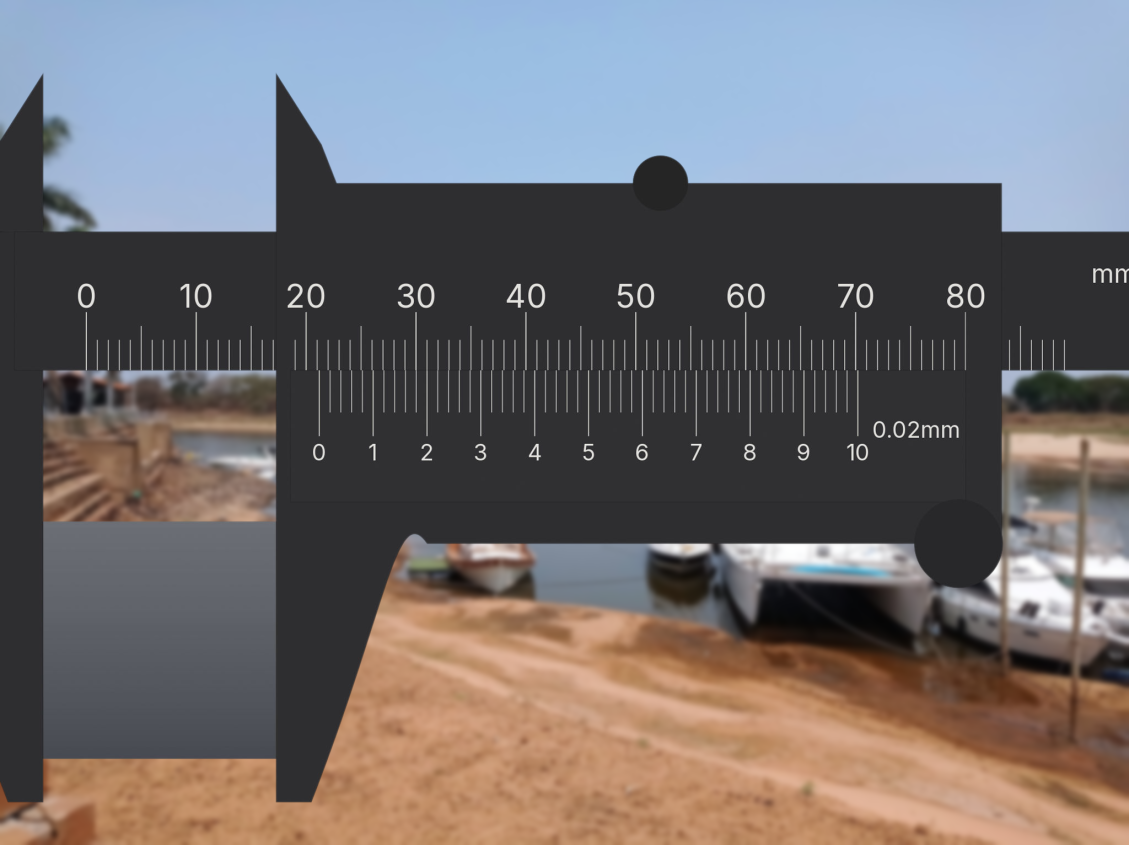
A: 21.2 mm
